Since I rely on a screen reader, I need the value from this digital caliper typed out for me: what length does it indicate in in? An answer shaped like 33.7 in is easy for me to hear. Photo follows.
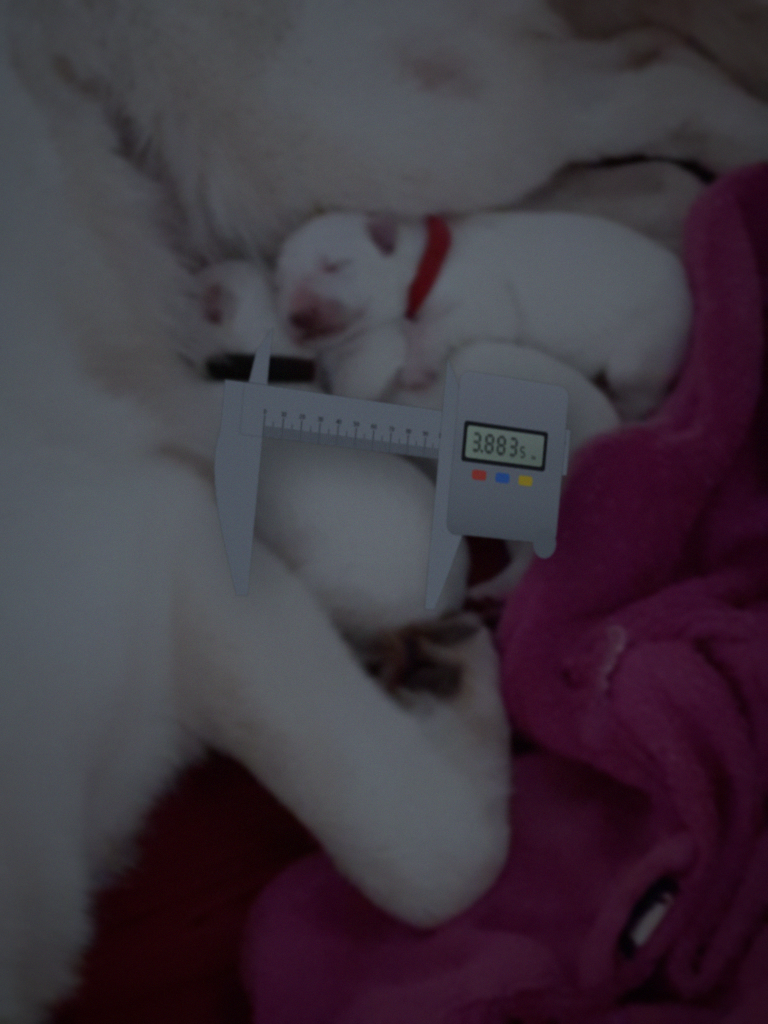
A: 3.8835 in
